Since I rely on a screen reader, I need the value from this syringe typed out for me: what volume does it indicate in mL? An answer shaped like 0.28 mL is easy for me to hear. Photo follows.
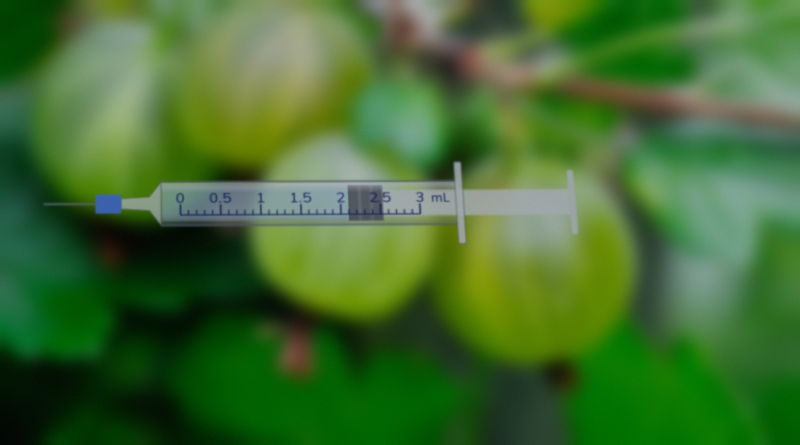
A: 2.1 mL
